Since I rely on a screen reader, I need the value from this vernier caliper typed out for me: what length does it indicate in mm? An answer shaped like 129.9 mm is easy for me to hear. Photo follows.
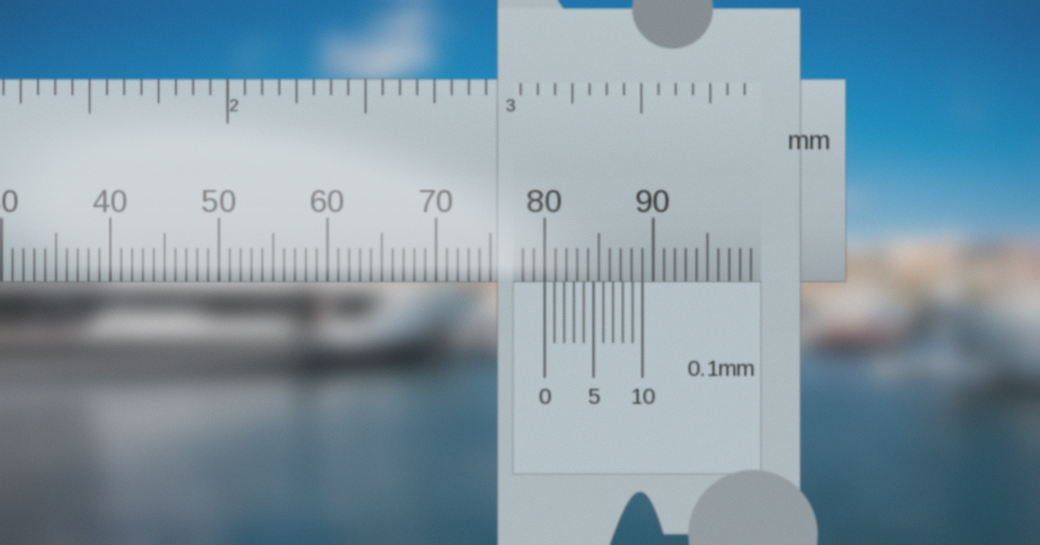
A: 80.0 mm
